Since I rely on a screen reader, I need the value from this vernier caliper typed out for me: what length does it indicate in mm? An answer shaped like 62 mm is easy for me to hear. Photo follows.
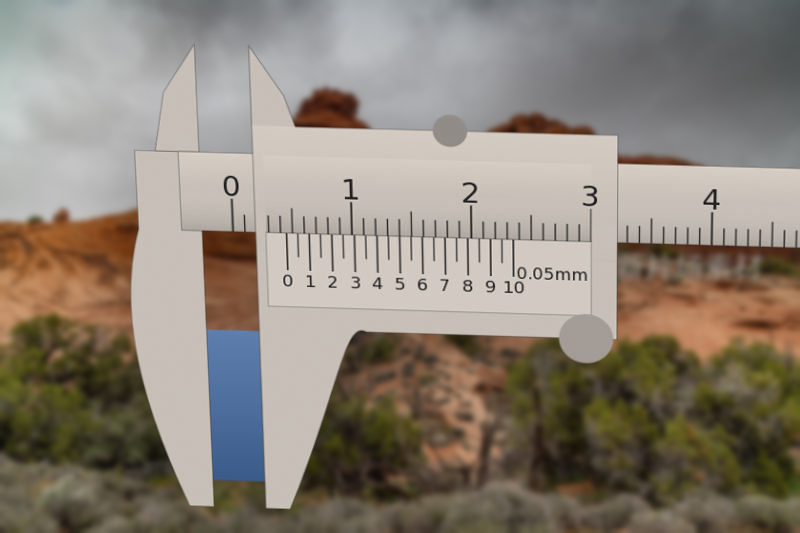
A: 4.5 mm
